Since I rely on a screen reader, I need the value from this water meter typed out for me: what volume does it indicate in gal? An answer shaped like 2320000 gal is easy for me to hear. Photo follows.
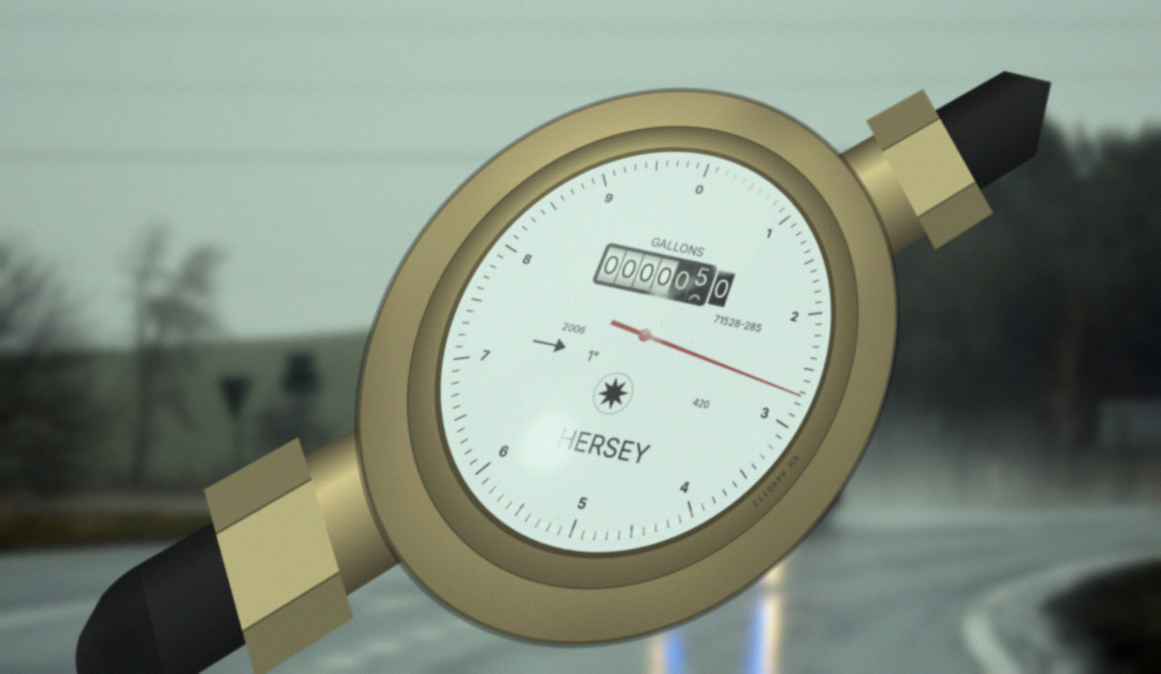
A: 52.7 gal
